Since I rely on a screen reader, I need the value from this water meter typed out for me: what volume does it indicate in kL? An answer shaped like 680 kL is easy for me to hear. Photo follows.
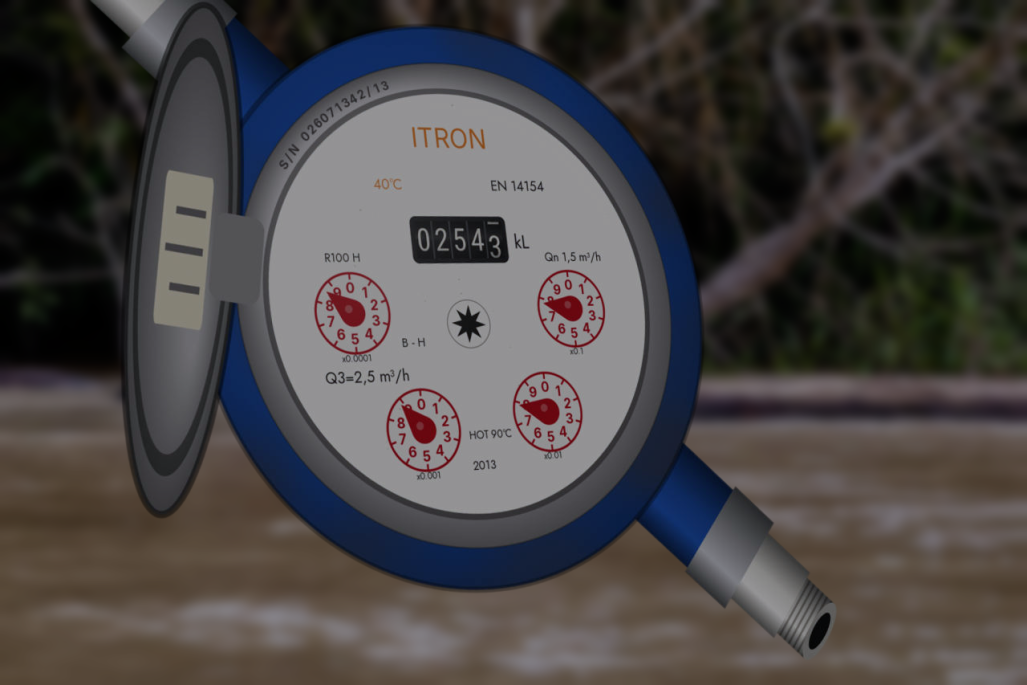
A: 2542.7788 kL
